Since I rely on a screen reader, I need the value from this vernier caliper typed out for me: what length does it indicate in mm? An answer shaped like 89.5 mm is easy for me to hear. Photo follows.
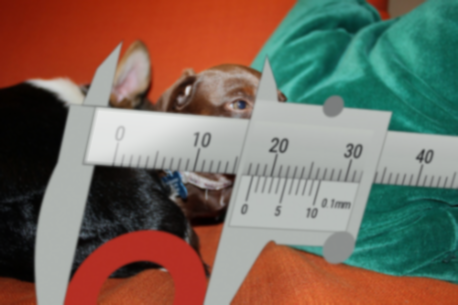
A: 17.6 mm
